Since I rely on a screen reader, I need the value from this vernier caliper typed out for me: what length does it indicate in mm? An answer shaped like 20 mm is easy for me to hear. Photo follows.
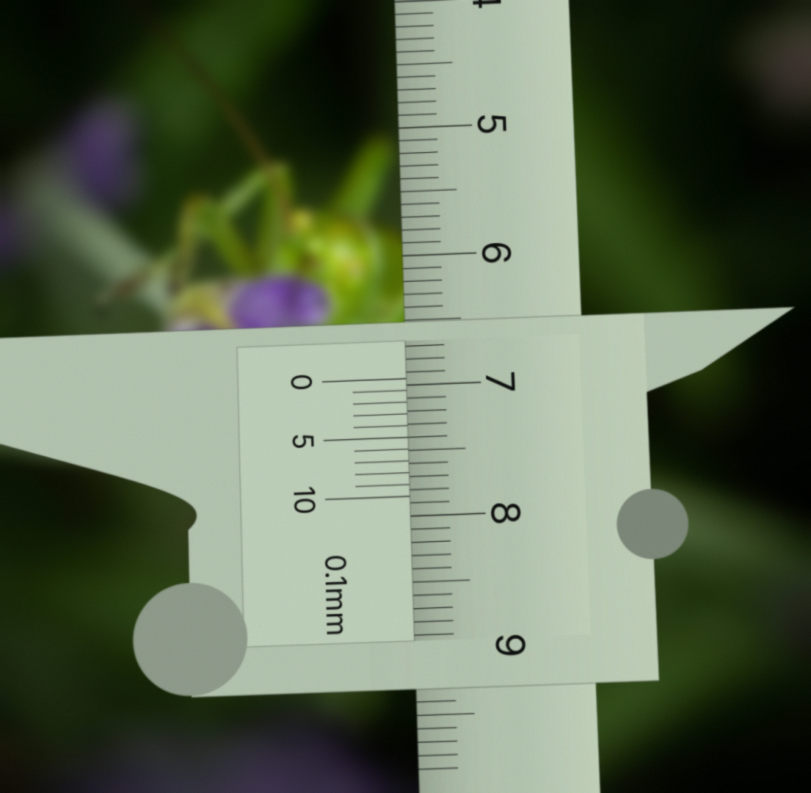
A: 69.5 mm
